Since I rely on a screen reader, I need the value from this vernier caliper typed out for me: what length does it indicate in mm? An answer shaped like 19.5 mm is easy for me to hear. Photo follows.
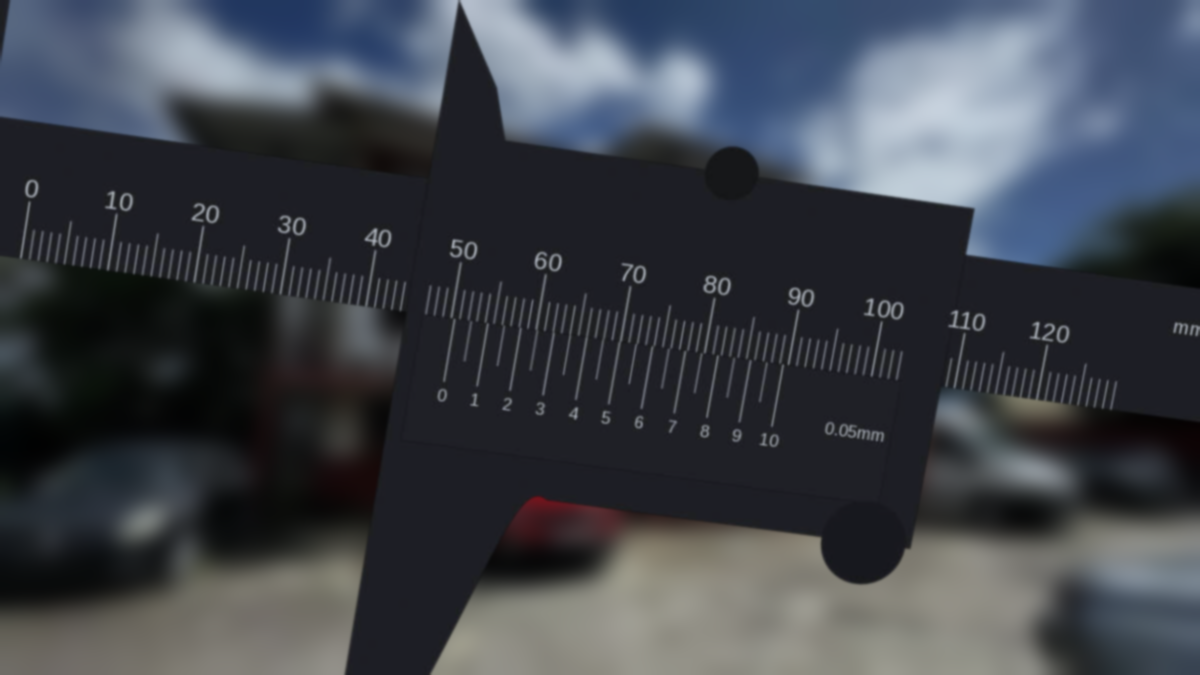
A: 50.4 mm
